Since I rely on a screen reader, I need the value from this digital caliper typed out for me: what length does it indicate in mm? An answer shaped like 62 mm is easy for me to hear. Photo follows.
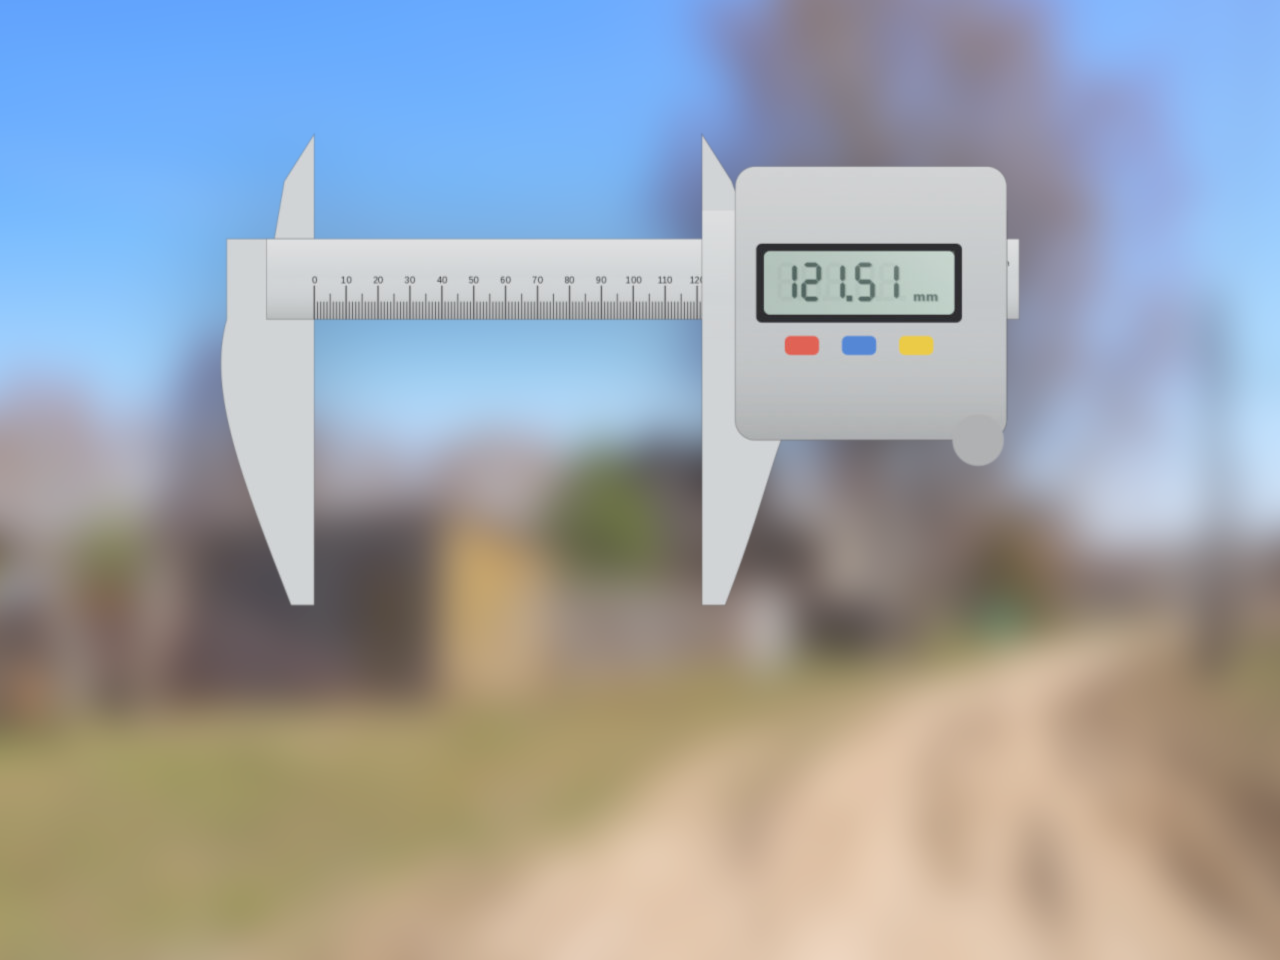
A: 121.51 mm
